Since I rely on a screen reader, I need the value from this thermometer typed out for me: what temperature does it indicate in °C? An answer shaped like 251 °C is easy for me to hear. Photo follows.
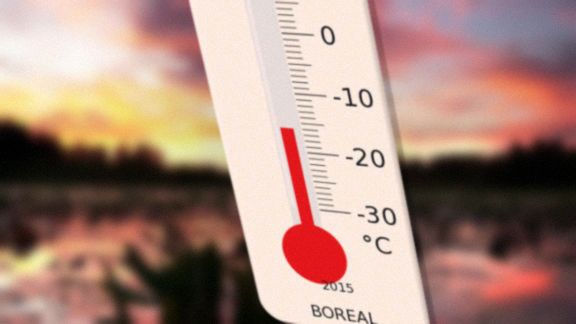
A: -16 °C
